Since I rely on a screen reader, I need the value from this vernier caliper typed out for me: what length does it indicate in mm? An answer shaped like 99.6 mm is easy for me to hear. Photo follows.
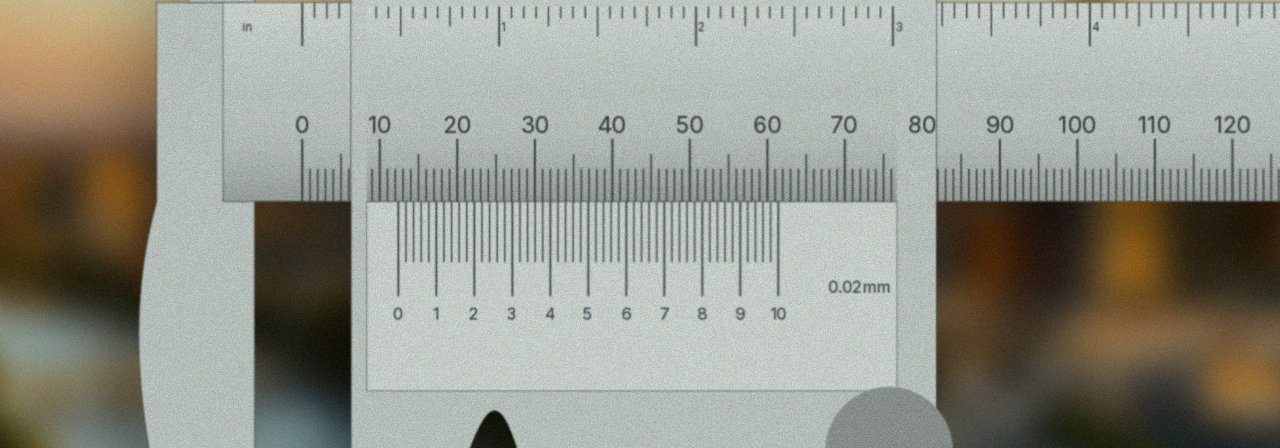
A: 12.4 mm
